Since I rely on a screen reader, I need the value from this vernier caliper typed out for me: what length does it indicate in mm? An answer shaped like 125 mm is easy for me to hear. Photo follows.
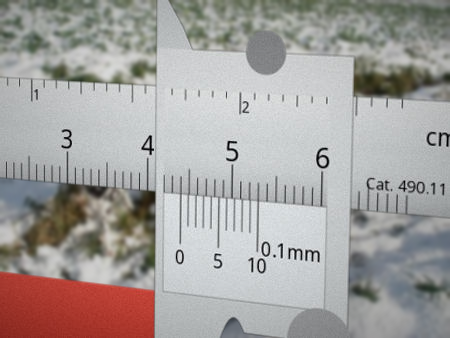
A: 44.0 mm
